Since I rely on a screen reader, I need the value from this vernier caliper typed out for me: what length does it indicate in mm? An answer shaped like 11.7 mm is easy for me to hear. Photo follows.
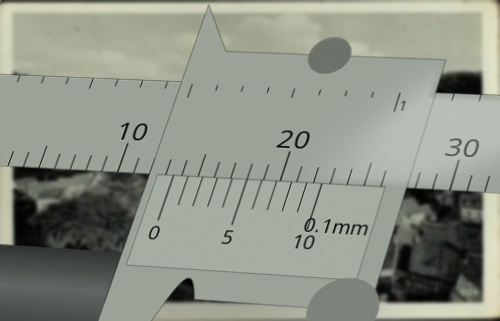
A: 13.5 mm
